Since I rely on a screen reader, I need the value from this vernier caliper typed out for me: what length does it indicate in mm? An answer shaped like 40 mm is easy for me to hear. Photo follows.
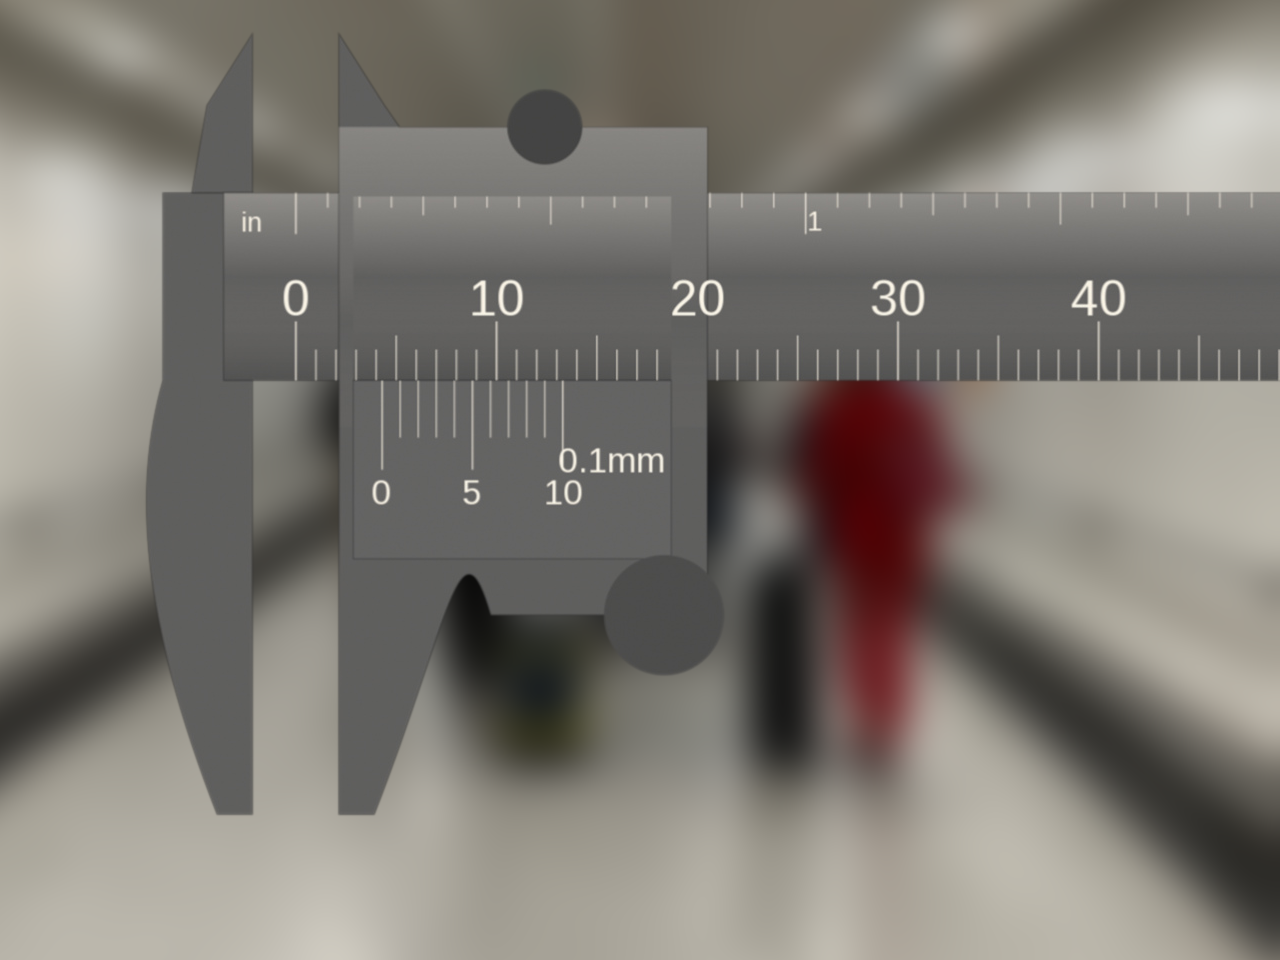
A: 4.3 mm
